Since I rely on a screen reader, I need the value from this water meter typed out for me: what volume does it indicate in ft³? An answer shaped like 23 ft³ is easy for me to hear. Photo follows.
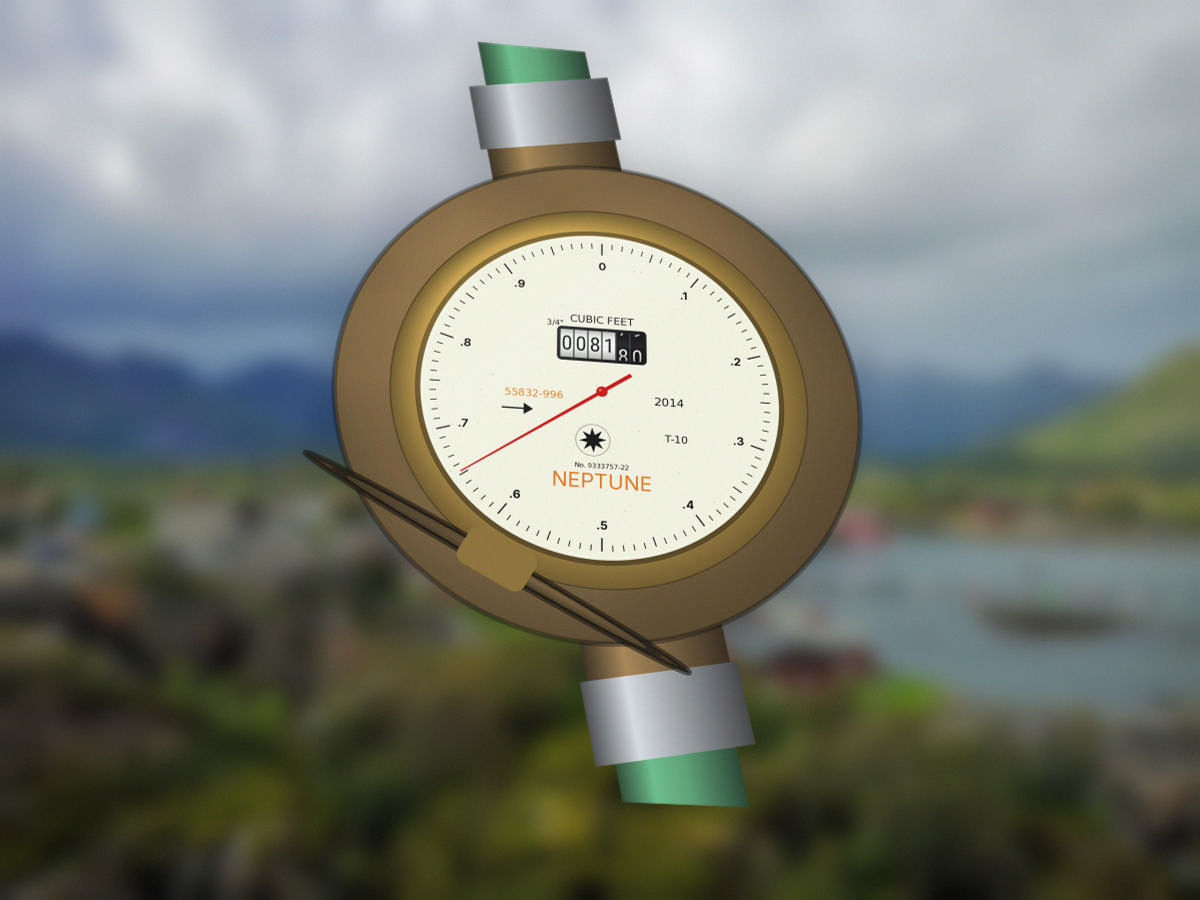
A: 8179.65 ft³
